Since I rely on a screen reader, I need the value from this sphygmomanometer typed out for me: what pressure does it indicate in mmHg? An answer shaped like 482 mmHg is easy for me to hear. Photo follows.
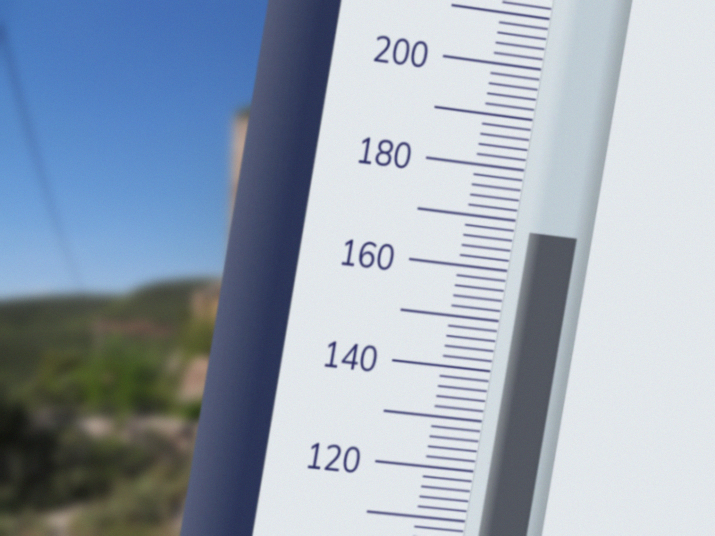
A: 168 mmHg
